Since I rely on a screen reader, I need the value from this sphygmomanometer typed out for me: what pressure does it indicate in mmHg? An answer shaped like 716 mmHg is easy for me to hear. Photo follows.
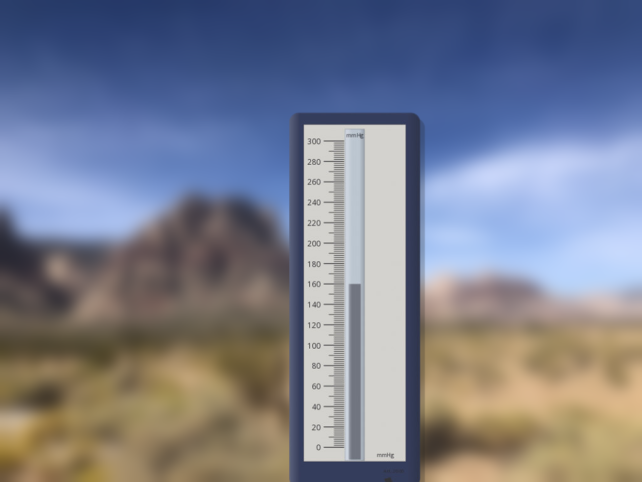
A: 160 mmHg
